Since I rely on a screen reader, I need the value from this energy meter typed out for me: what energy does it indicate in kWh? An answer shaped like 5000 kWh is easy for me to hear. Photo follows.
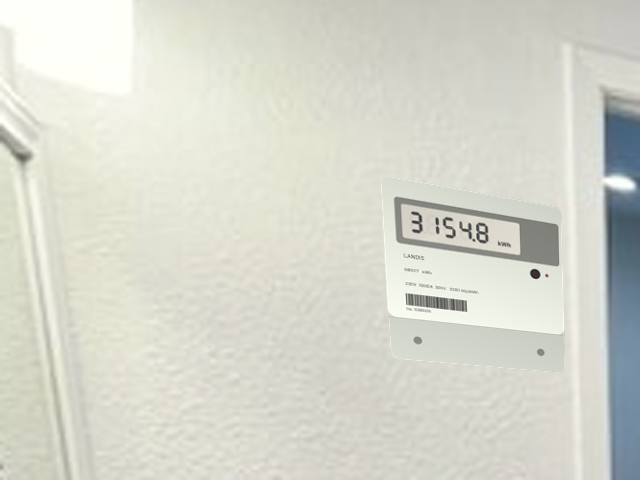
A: 3154.8 kWh
